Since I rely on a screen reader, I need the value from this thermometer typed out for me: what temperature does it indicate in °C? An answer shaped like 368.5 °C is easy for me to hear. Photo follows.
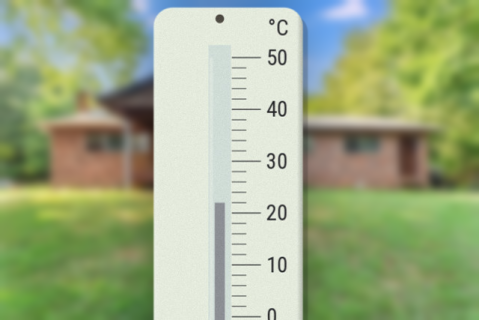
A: 22 °C
